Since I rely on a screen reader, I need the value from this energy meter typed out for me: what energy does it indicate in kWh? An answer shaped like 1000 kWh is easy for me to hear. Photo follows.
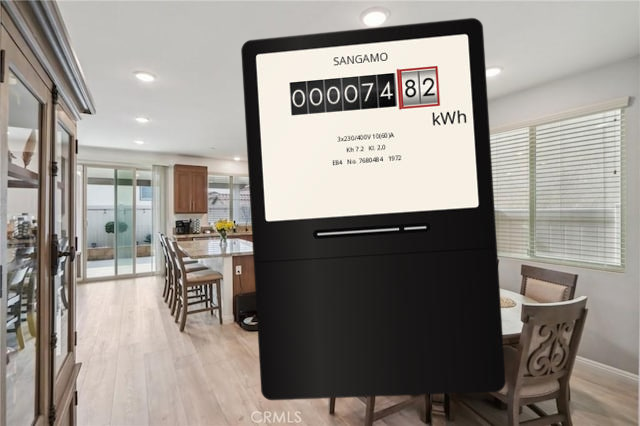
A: 74.82 kWh
